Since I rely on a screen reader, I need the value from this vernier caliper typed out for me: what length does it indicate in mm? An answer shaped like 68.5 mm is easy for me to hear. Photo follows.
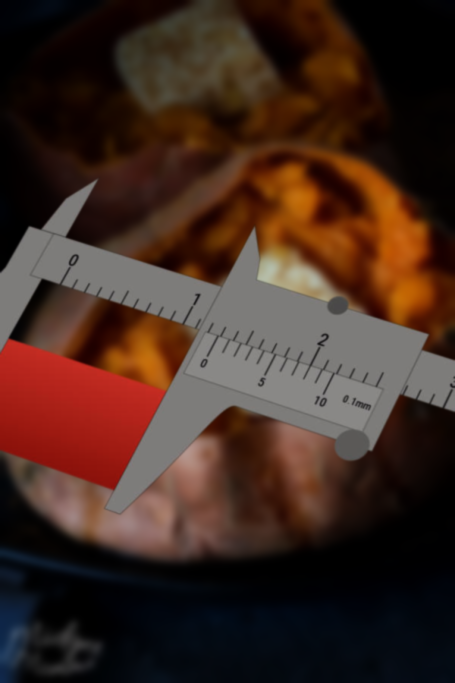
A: 12.8 mm
